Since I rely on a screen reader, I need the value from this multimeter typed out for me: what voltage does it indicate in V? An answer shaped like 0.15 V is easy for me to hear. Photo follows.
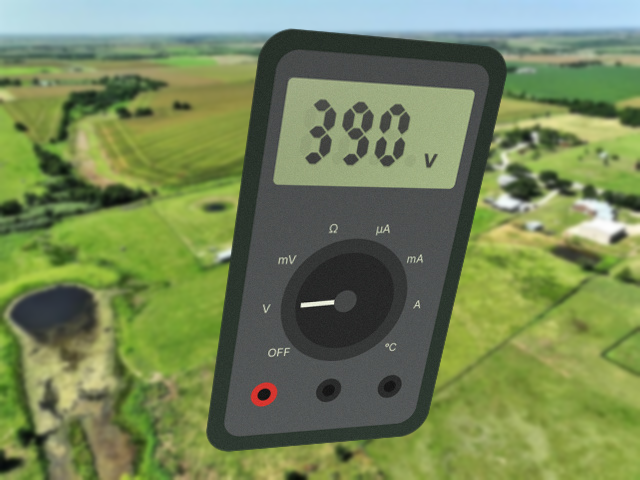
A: 390 V
